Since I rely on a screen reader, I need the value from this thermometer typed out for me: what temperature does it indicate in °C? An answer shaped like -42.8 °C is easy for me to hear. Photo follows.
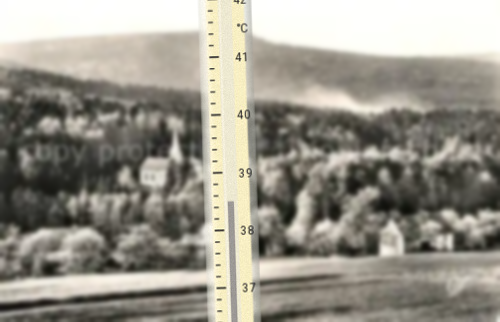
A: 38.5 °C
